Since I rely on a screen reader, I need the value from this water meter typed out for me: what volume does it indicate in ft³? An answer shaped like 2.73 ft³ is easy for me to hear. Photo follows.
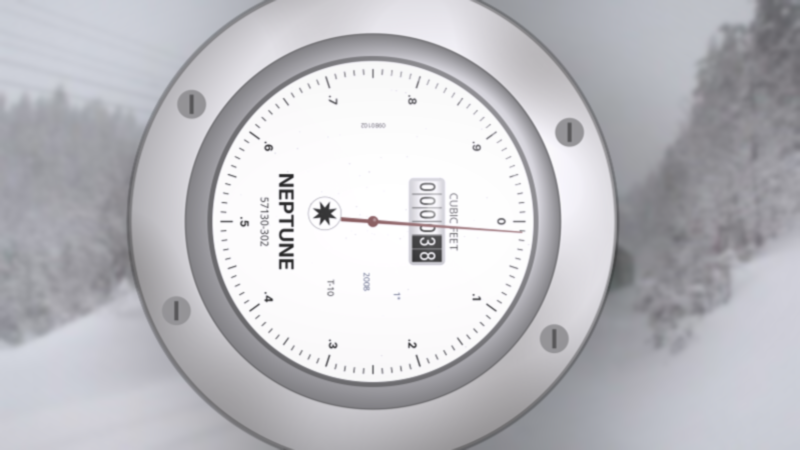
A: 38.01 ft³
